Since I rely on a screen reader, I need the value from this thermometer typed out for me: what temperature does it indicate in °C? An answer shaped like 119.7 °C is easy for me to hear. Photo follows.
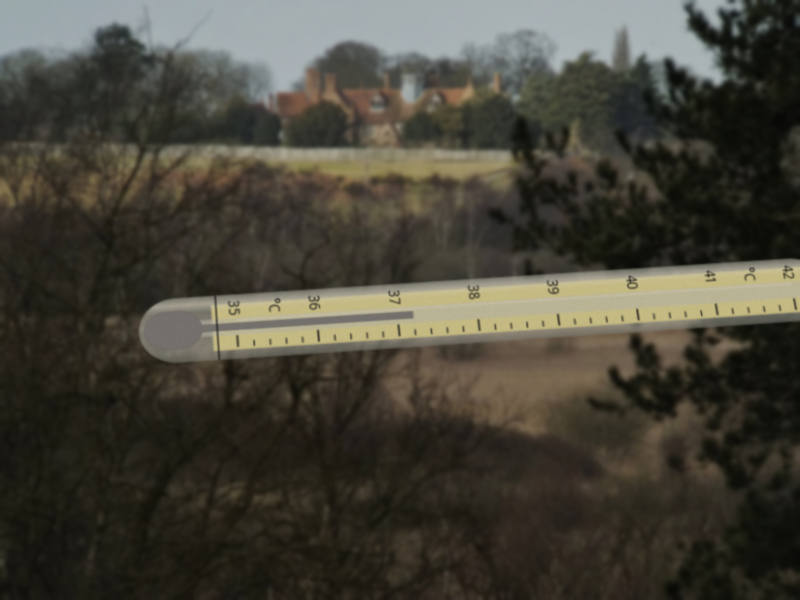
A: 37.2 °C
